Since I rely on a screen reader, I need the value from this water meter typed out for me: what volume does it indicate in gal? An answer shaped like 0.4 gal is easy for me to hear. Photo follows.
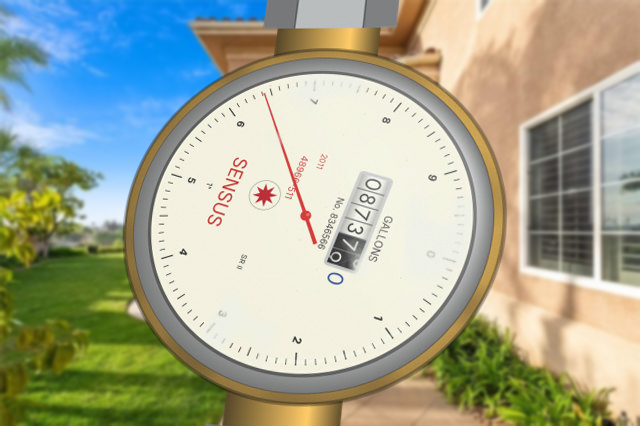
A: 873786.4 gal
